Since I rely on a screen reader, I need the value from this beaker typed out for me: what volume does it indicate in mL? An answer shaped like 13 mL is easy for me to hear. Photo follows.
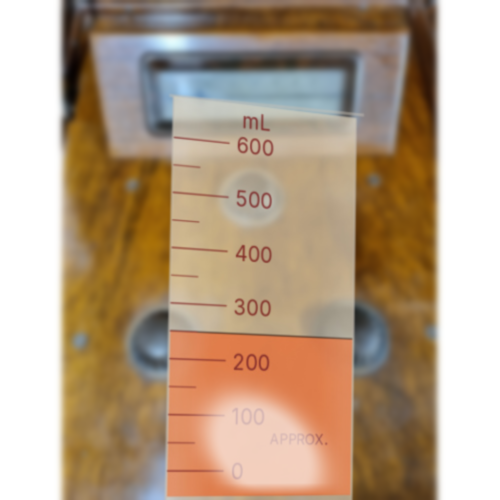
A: 250 mL
